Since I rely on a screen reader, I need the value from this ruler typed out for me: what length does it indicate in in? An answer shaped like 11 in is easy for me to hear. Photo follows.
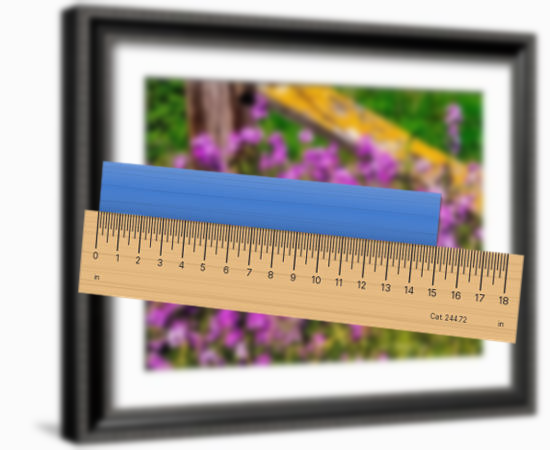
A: 15 in
